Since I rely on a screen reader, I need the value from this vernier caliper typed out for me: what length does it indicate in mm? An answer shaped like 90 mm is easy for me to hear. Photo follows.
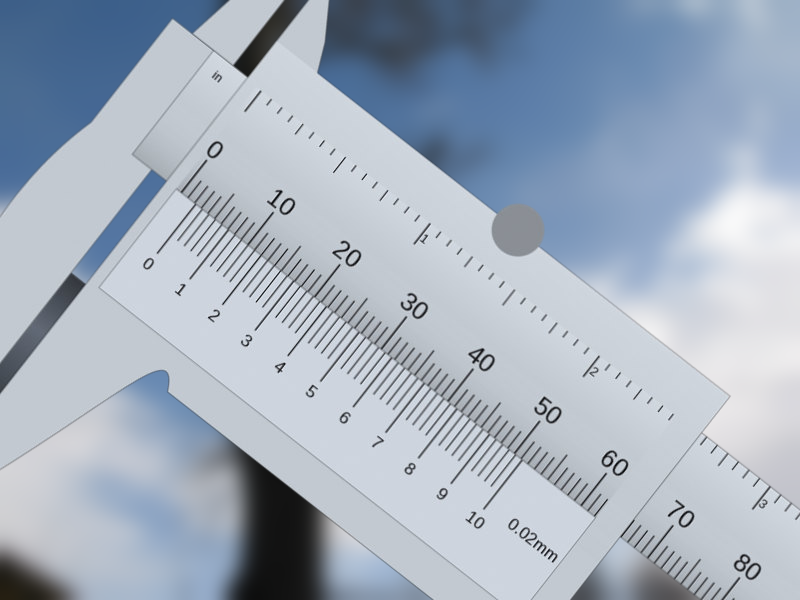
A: 2.2 mm
